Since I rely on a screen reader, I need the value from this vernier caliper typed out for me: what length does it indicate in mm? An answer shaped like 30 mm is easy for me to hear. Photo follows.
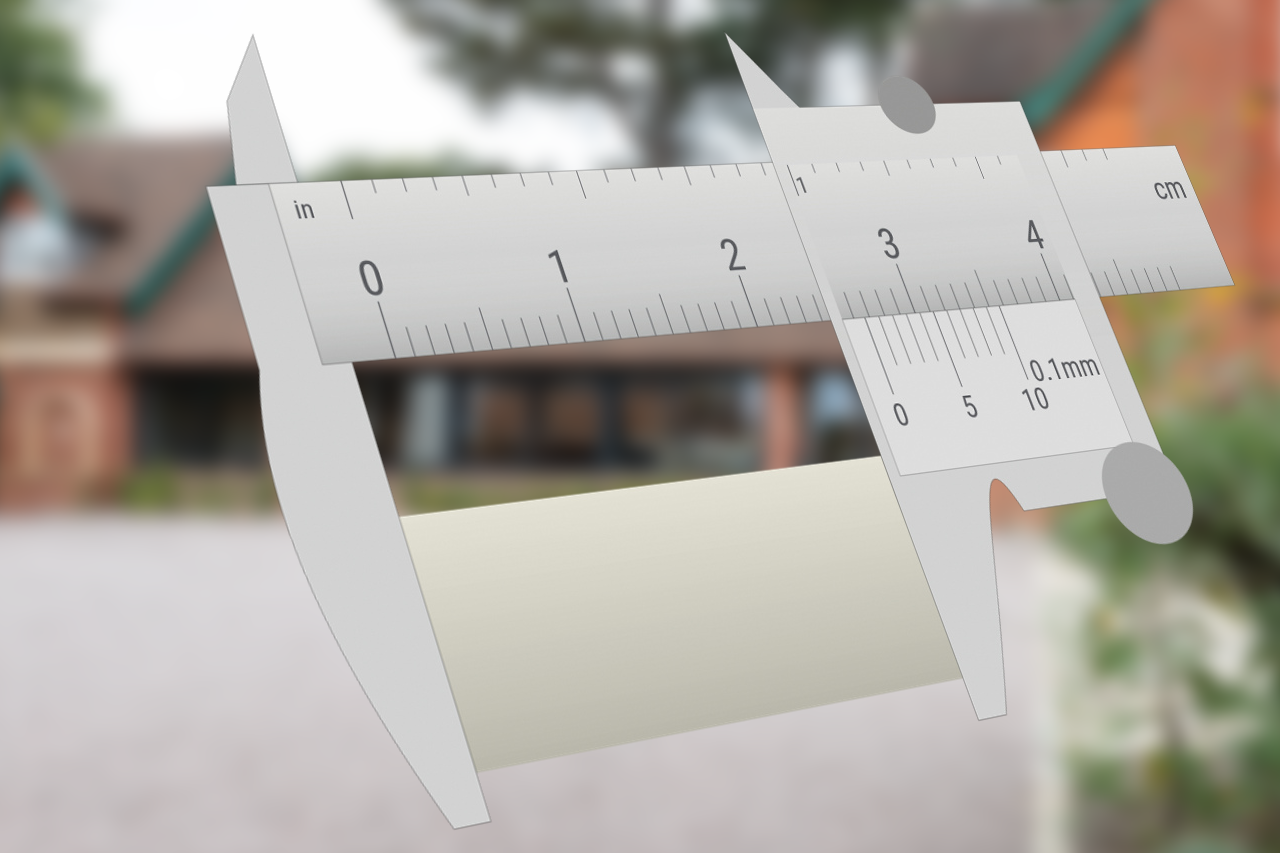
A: 26.7 mm
